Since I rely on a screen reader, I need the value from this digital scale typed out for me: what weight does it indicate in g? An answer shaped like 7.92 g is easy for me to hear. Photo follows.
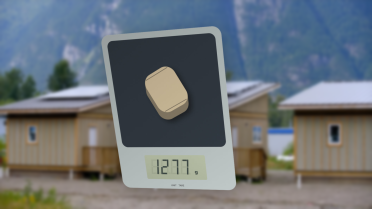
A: 1277 g
